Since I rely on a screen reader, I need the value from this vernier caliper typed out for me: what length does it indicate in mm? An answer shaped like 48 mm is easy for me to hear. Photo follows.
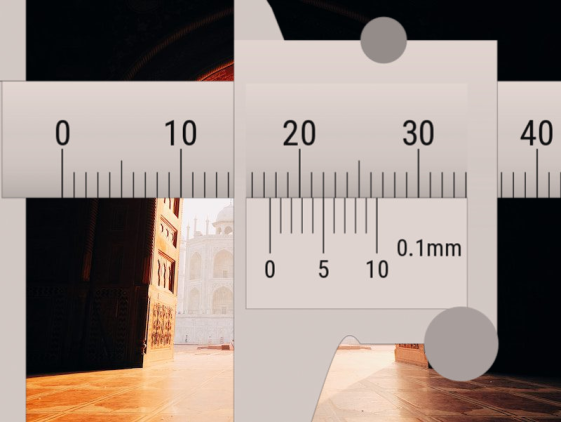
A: 17.5 mm
